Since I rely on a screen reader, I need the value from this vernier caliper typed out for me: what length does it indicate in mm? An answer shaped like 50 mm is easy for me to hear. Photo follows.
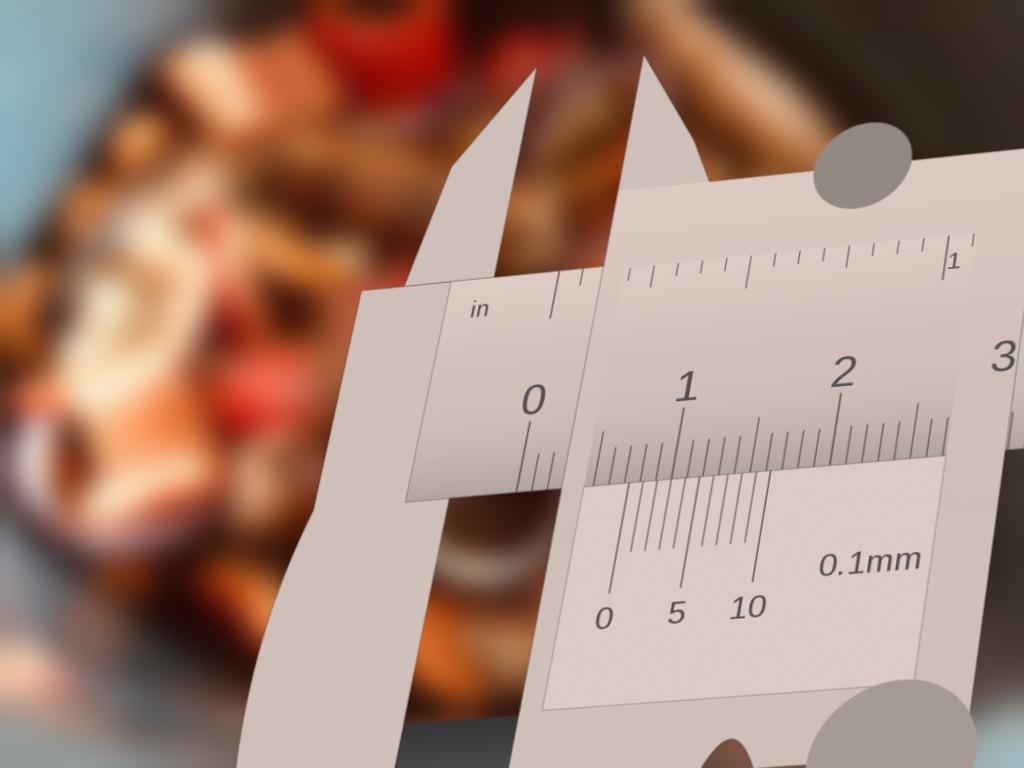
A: 7.3 mm
